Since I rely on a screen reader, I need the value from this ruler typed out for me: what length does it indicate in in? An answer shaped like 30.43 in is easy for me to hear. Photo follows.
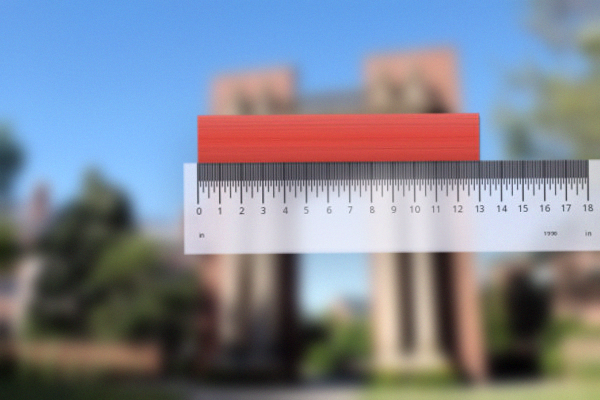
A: 13 in
